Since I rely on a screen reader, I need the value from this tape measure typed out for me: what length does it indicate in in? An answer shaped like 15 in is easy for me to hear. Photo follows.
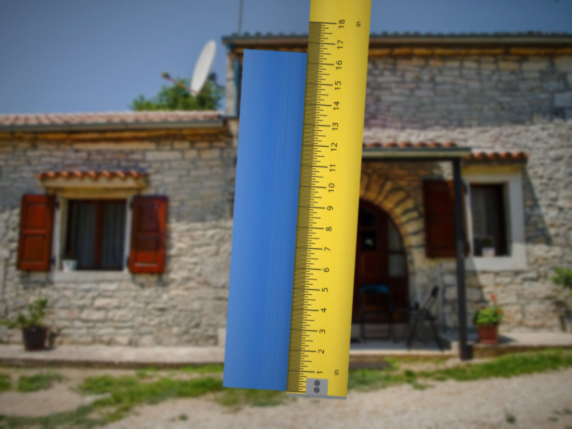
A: 16.5 in
